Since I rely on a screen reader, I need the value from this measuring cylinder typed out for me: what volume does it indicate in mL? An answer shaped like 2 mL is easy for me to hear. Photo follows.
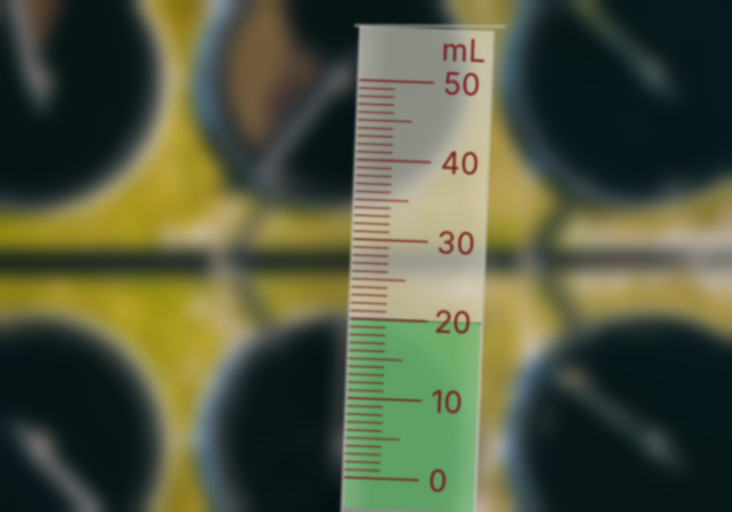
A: 20 mL
